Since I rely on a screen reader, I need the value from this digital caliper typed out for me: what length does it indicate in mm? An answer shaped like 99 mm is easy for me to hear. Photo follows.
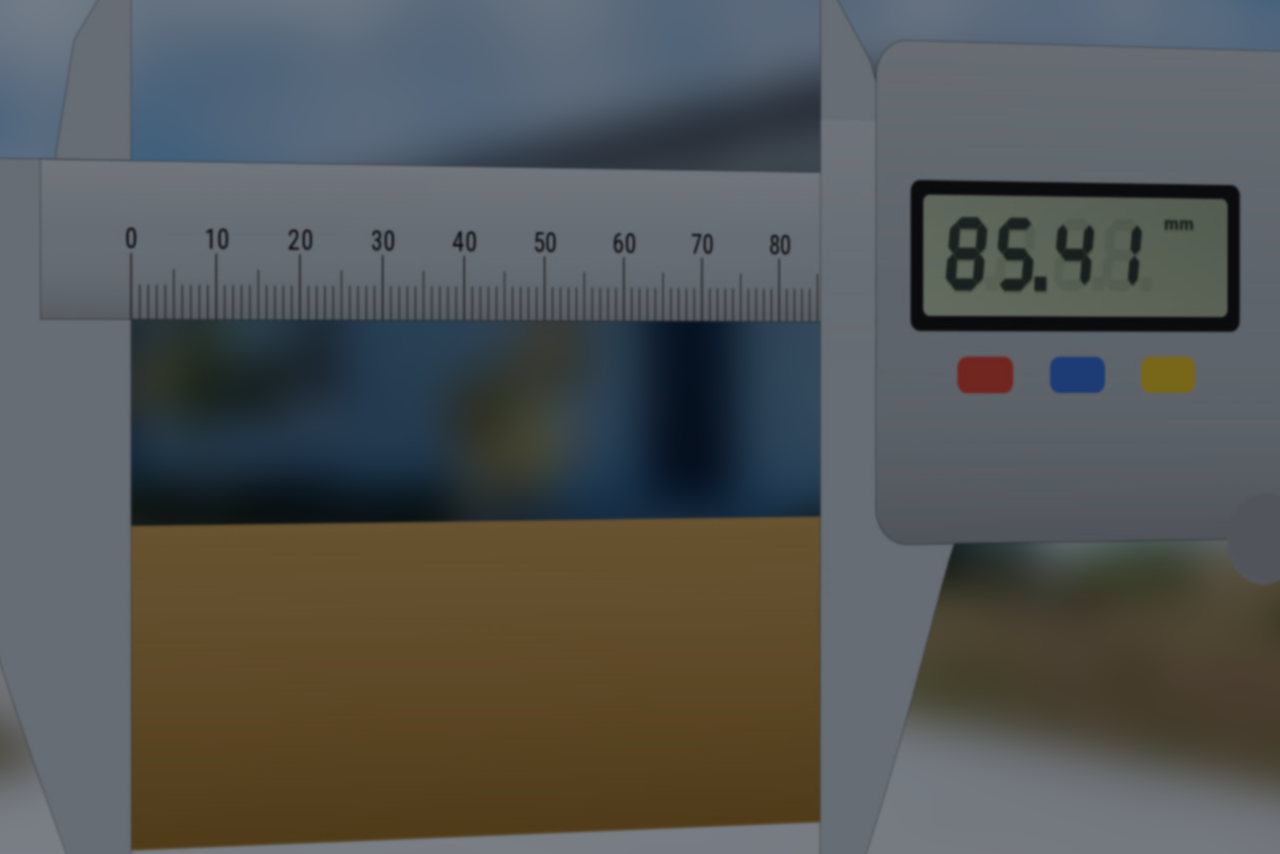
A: 85.41 mm
